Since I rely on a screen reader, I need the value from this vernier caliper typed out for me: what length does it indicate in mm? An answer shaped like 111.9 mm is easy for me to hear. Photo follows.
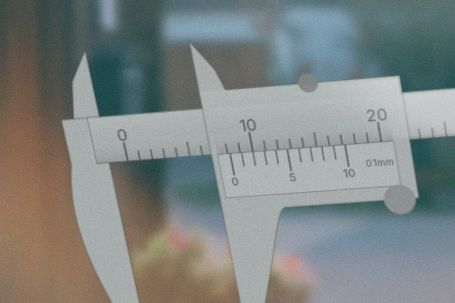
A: 8.2 mm
